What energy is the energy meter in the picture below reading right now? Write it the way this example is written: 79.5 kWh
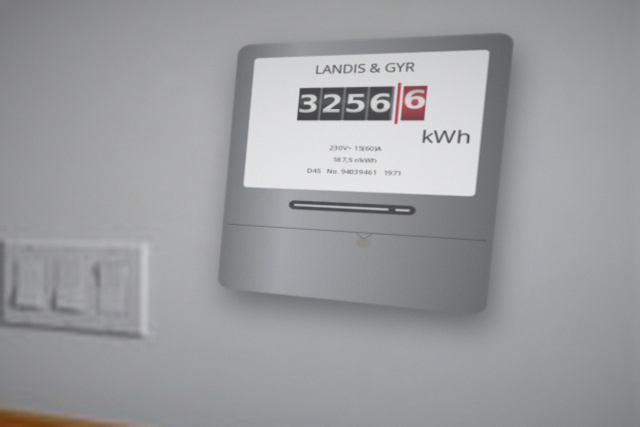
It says 3256.6 kWh
